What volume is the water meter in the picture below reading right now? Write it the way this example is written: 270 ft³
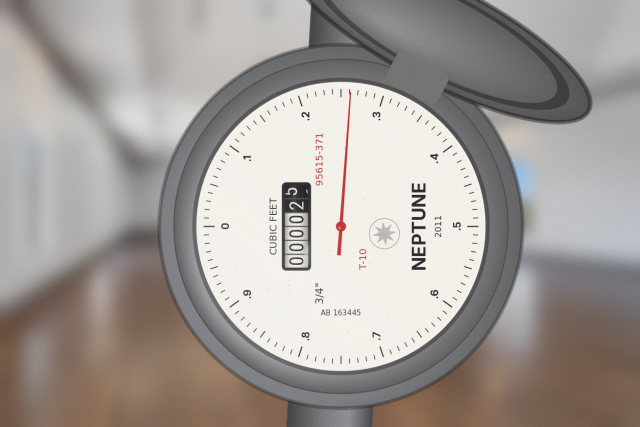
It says 25.26 ft³
